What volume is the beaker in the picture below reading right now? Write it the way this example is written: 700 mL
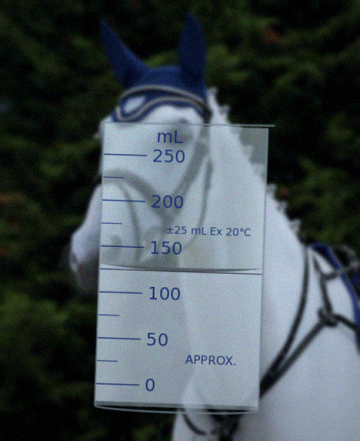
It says 125 mL
